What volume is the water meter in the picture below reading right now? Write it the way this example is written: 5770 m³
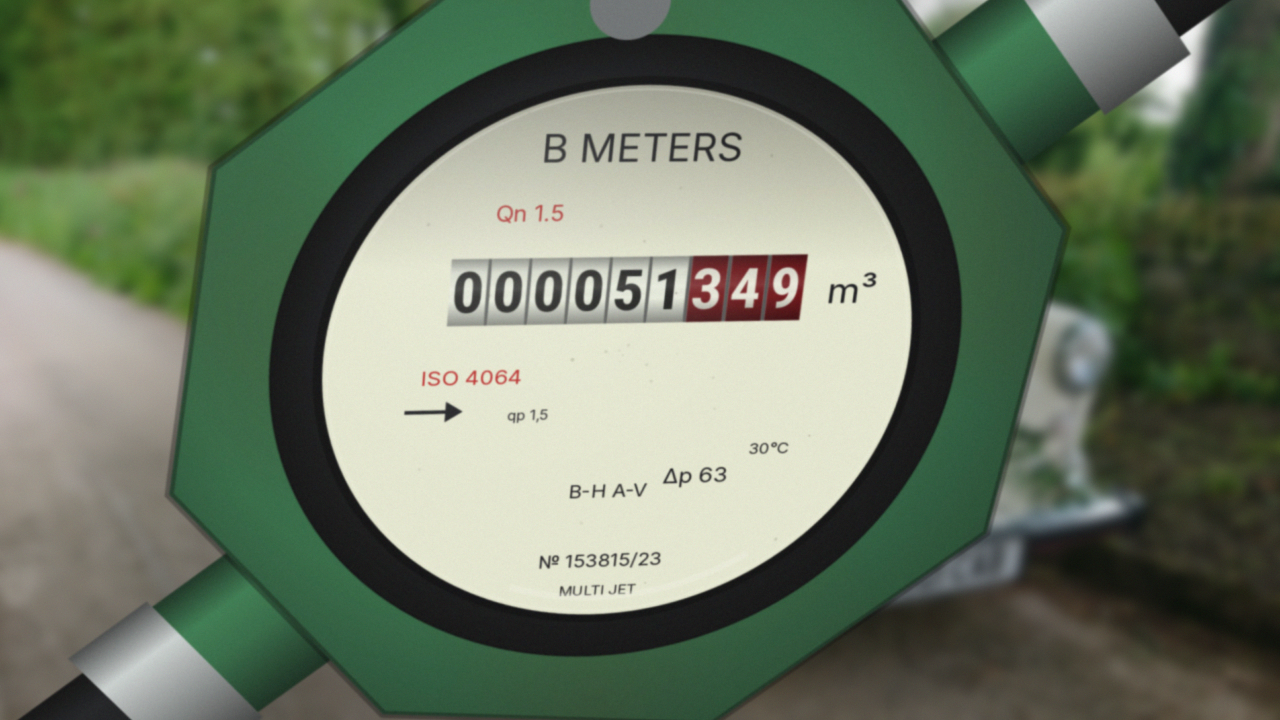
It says 51.349 m³
